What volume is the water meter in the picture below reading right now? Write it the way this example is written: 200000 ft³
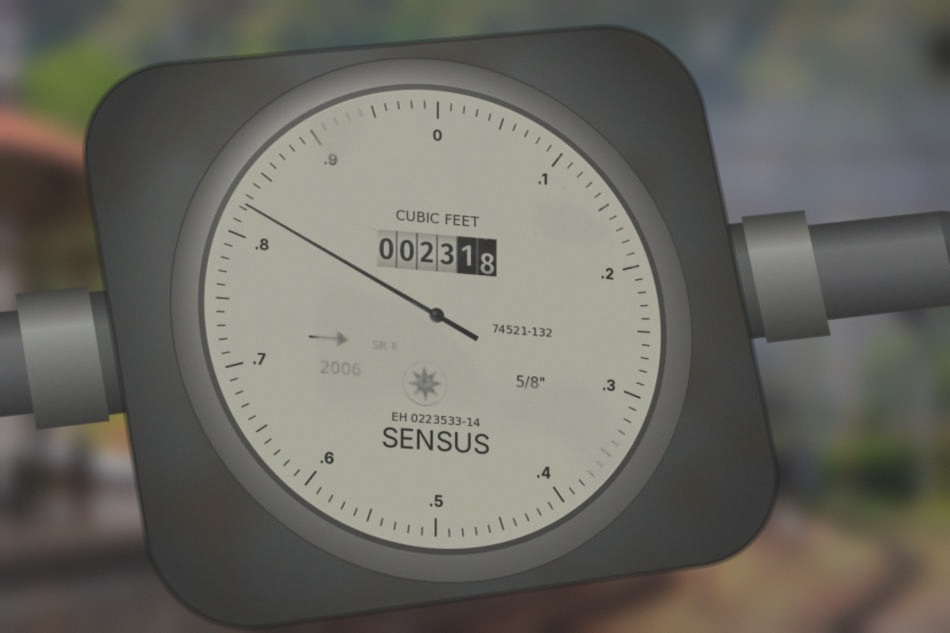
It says 2317.82 ft³
